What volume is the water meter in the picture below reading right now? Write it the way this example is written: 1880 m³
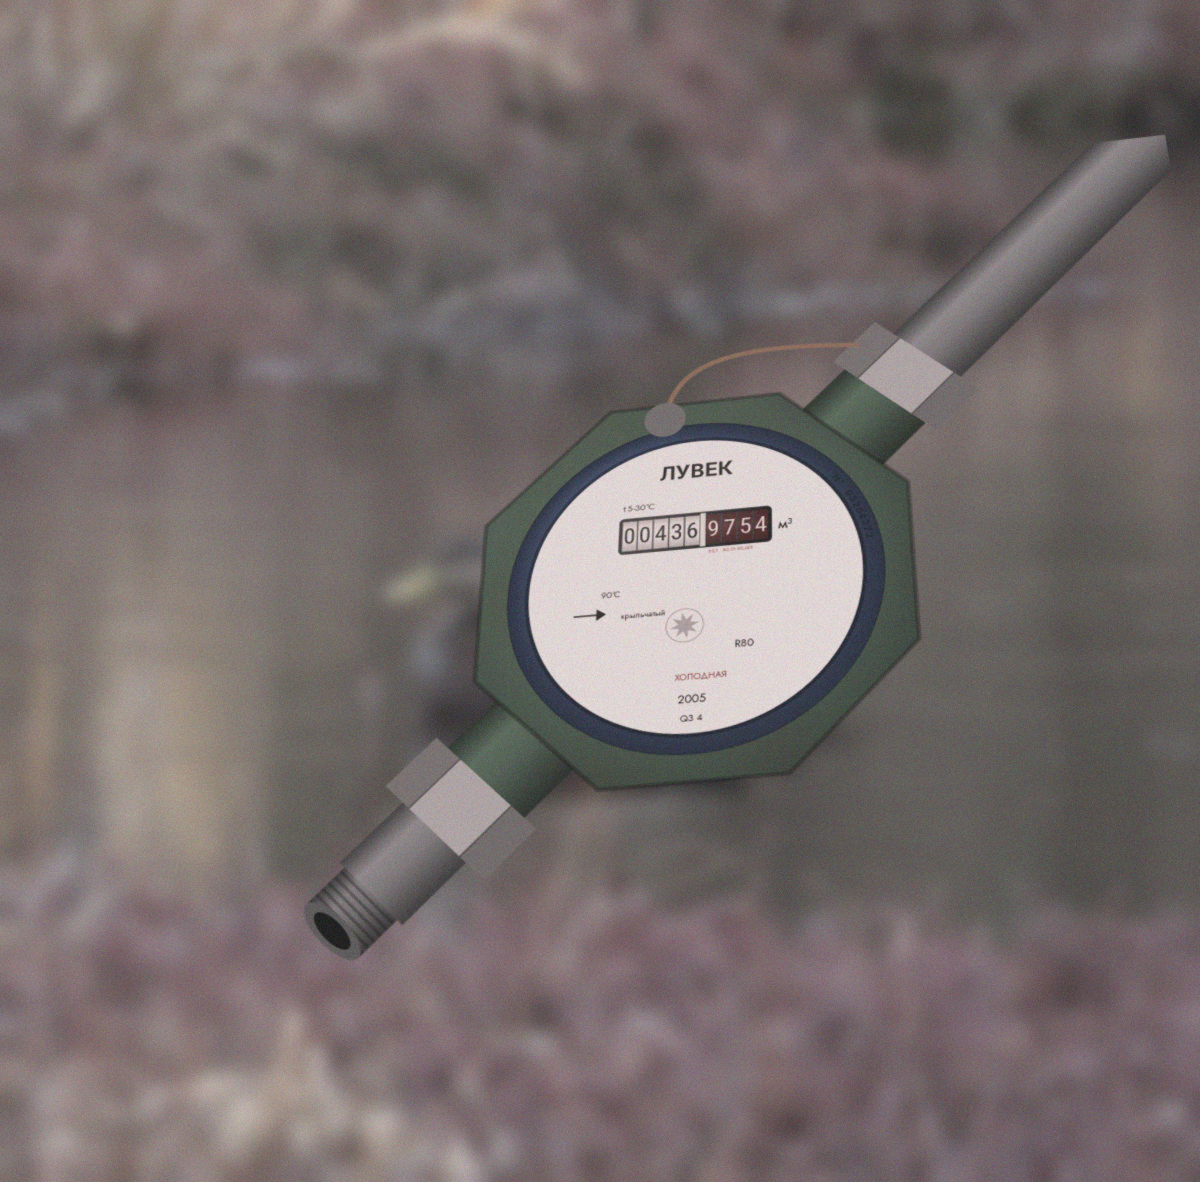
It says 436.9754 m³
